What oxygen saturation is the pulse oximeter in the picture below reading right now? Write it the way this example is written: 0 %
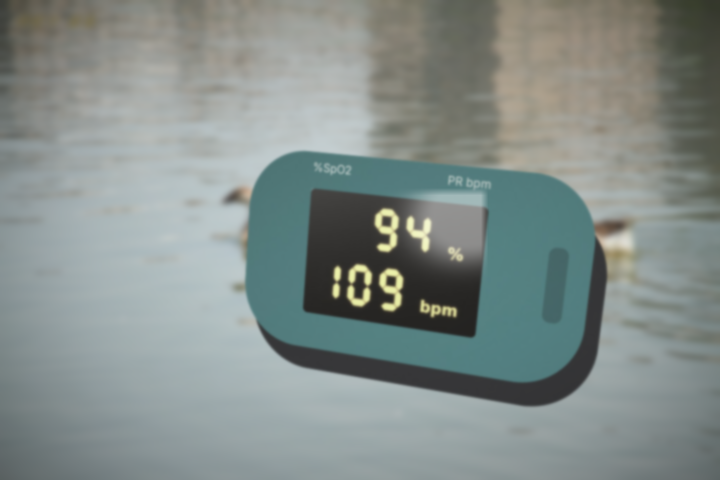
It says 94 %
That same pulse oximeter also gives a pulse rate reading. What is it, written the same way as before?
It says 109 bpm
